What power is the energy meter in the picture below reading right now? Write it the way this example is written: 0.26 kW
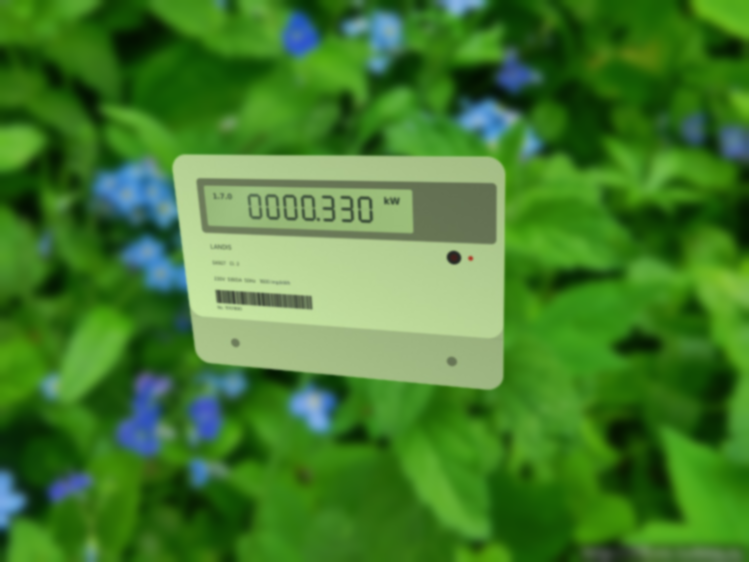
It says 0.330 kW
